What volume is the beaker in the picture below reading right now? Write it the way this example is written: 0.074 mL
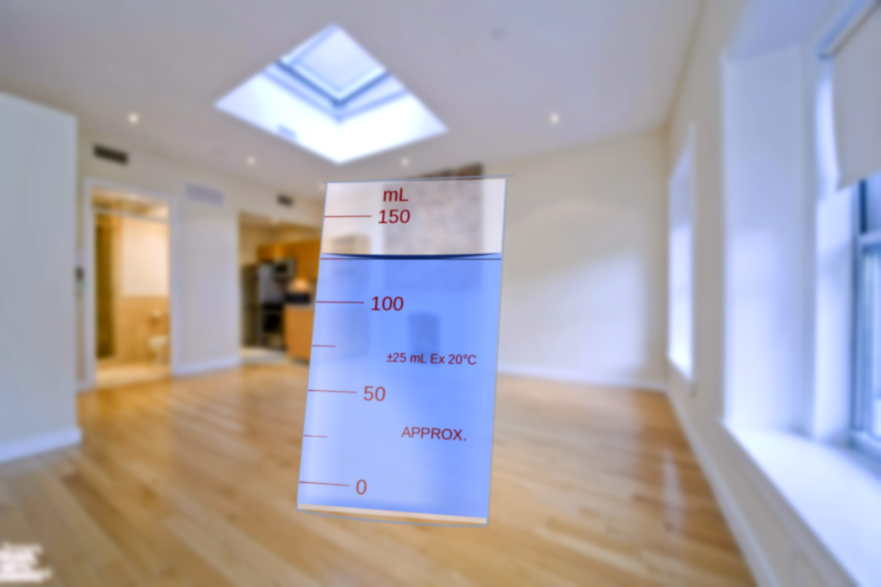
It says 125 mL
